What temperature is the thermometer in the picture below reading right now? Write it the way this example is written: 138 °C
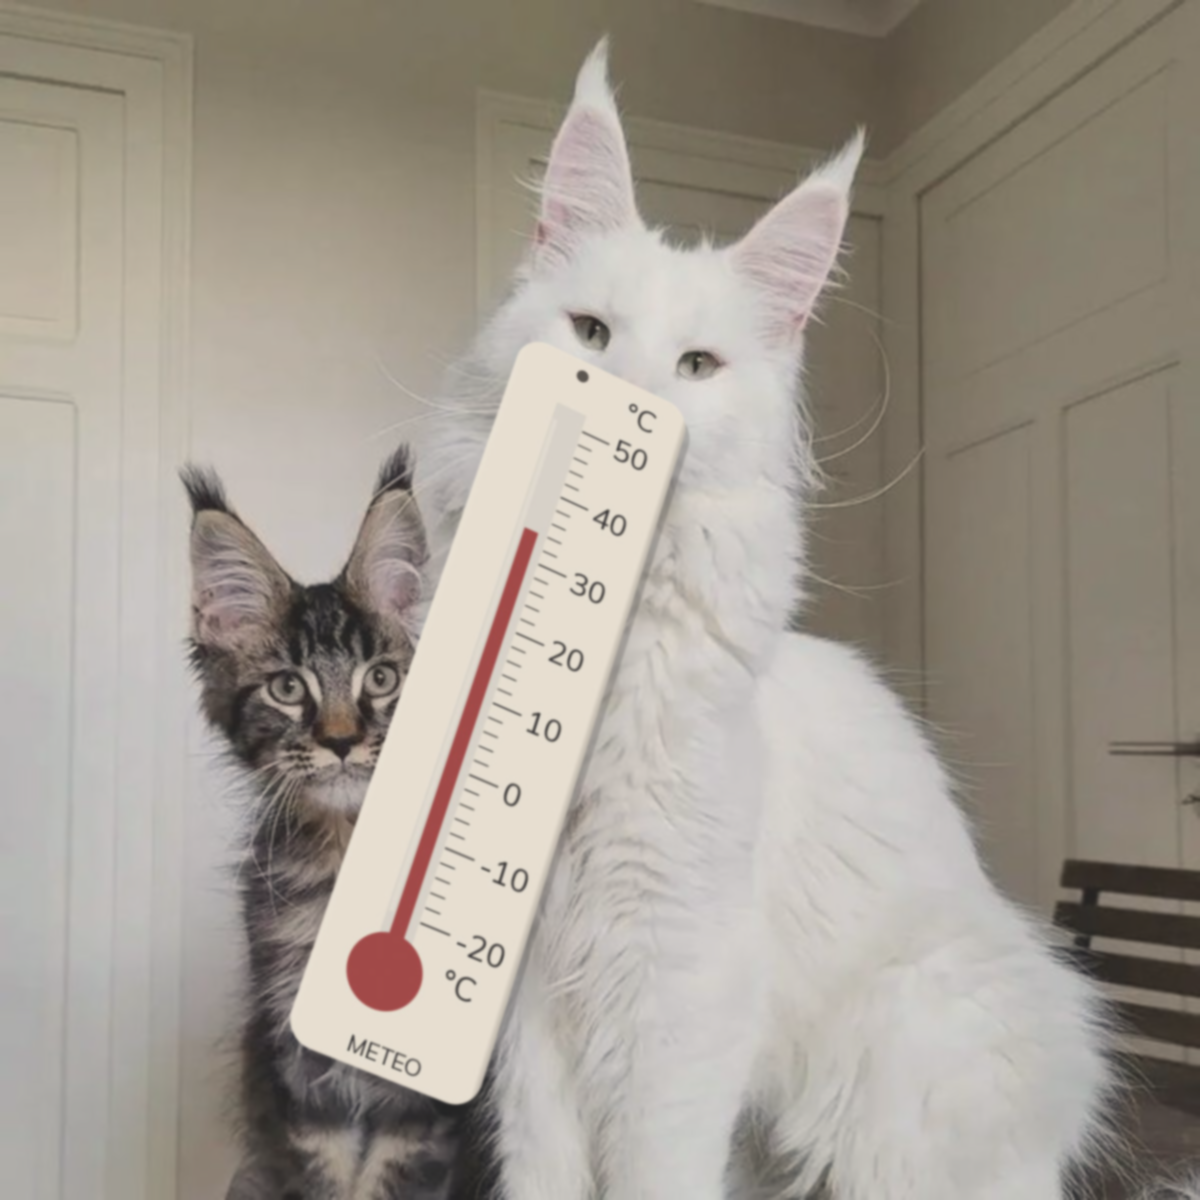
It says 34 °C
